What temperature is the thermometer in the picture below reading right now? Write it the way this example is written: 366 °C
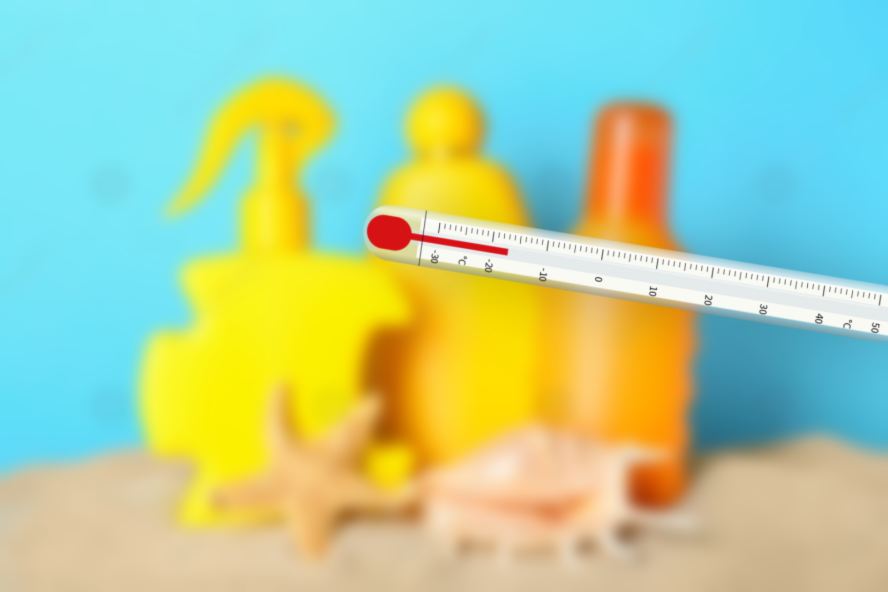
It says -17 °C
